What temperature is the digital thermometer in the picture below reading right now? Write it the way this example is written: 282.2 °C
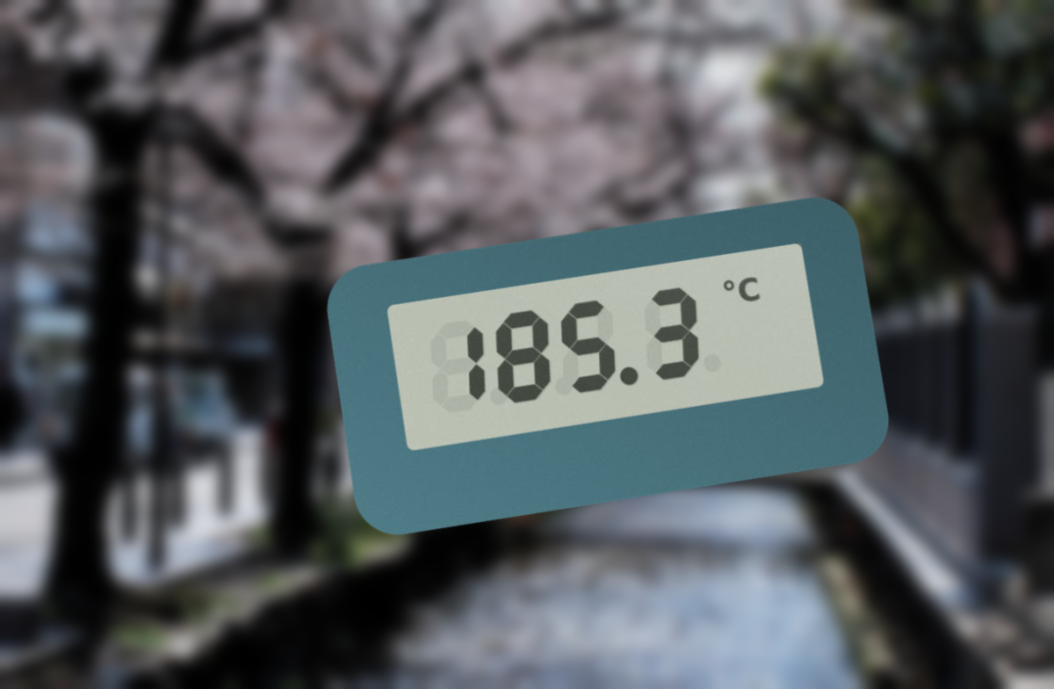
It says 185.3 °C
